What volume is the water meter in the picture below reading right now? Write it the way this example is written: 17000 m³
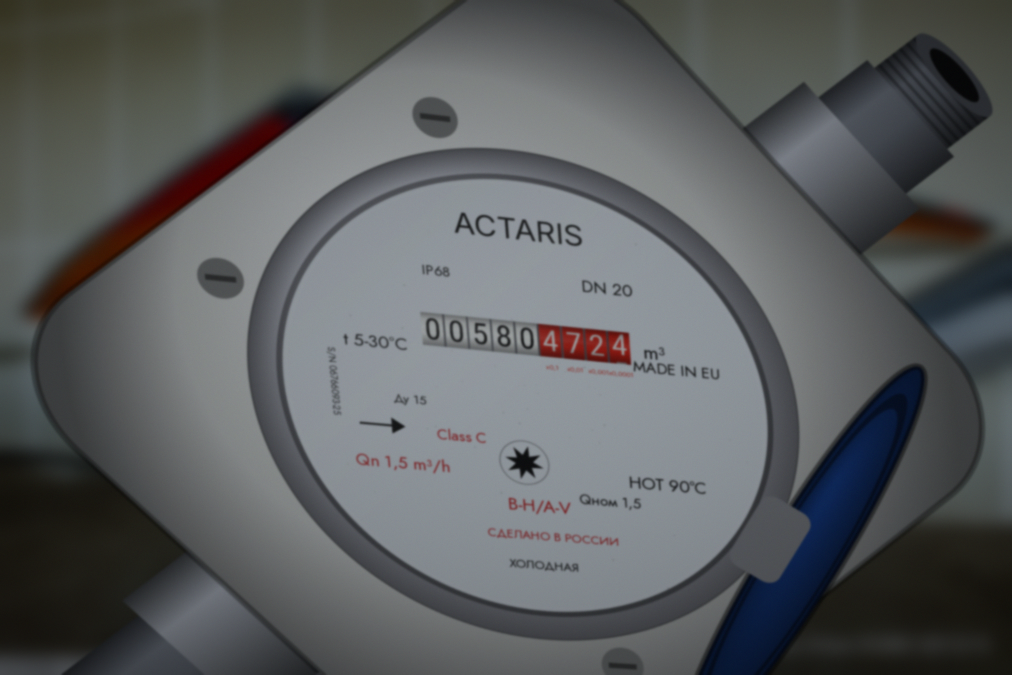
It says 580.4724 m³
